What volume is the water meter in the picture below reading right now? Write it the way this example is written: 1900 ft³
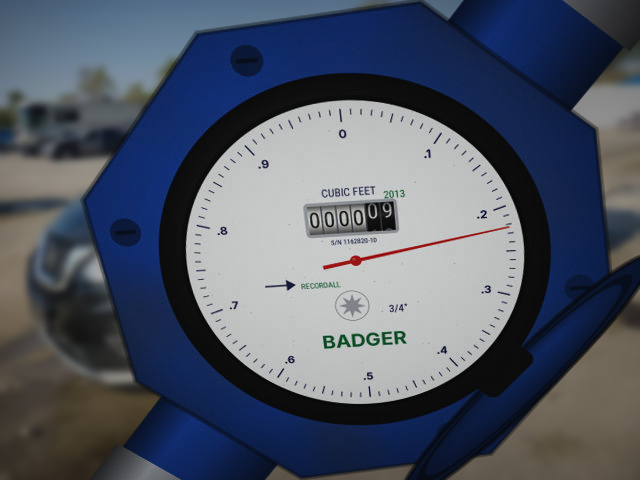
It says 9.22 ft³
